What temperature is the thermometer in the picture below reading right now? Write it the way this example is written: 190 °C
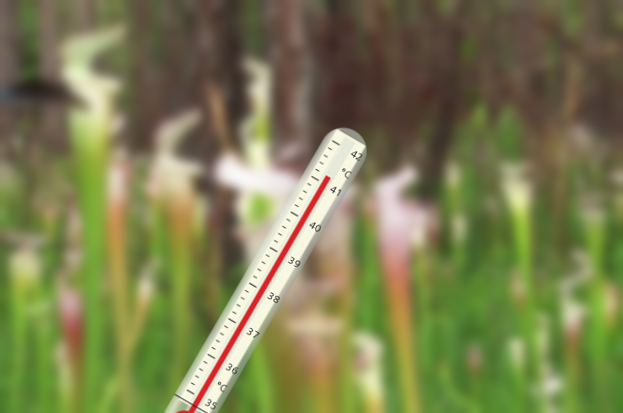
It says 41.2 °C
